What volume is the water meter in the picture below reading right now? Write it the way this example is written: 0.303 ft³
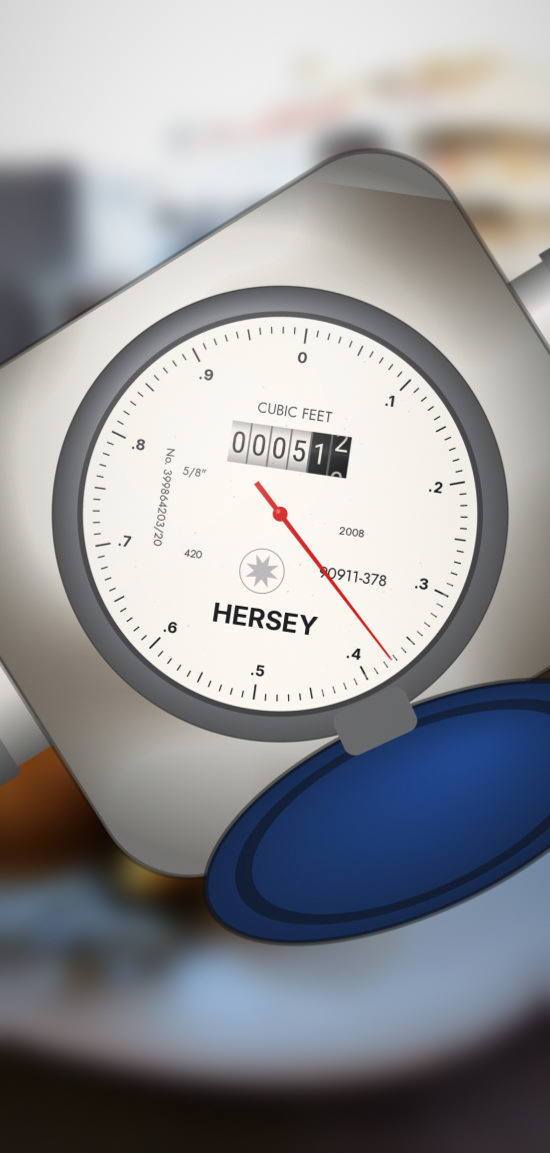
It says 512.37 ft³
